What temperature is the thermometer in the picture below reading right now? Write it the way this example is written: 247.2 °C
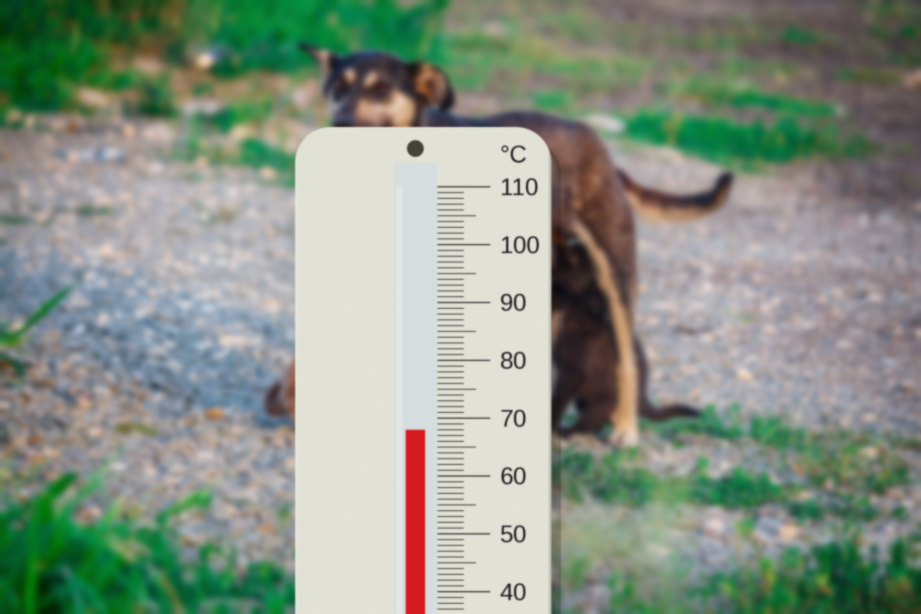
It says 68 °C
